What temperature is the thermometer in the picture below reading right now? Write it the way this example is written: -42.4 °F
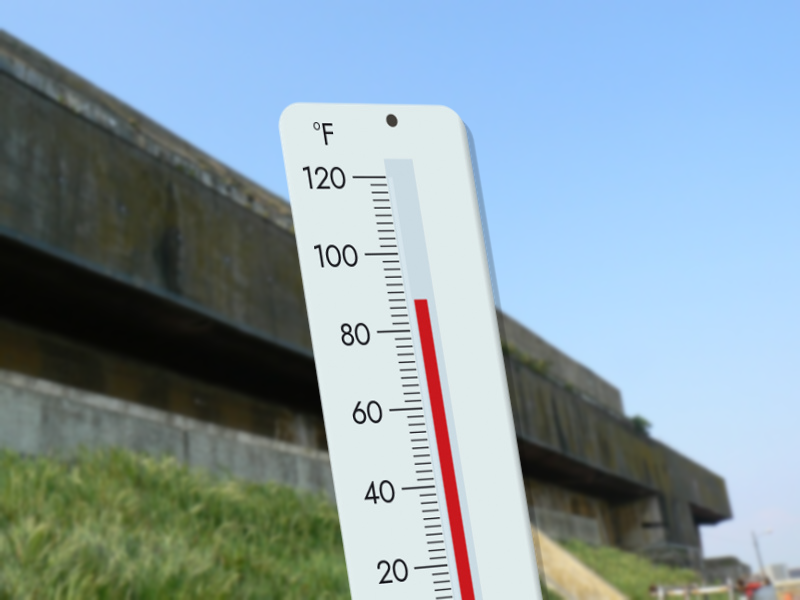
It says 88 °F
